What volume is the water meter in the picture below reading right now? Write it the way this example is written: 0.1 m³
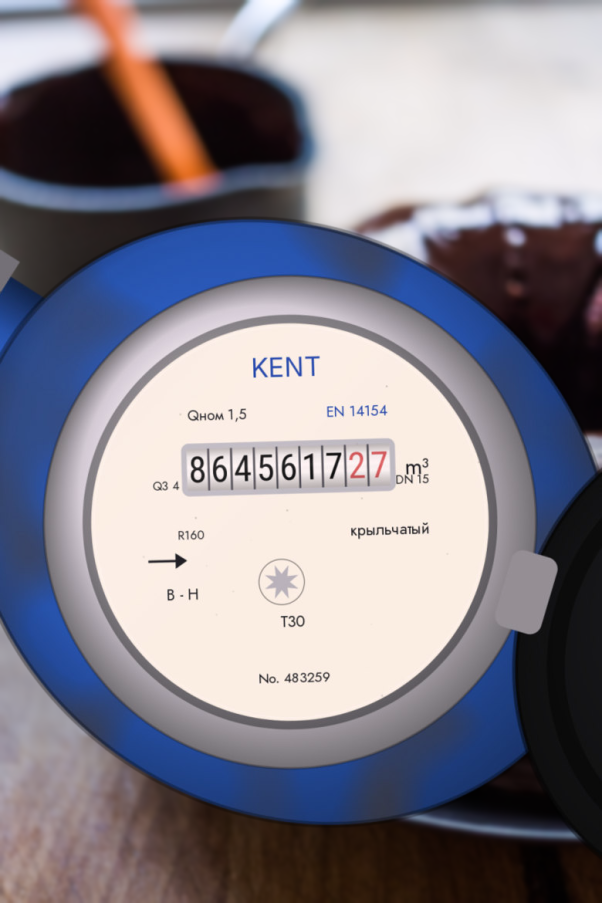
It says 8645617.27 m³
